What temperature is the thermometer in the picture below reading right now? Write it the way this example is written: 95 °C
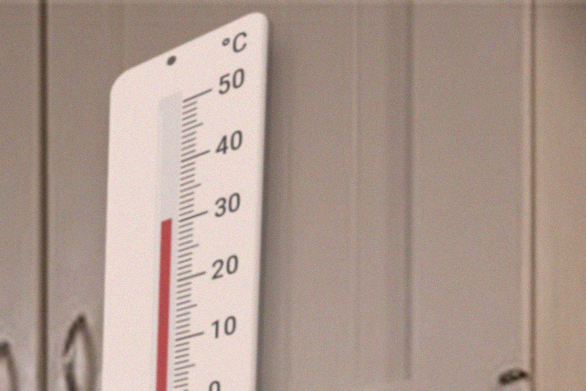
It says 31 °C
